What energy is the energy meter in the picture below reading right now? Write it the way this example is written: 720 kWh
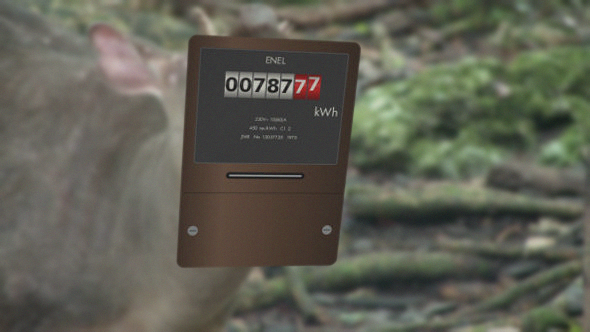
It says 787.77 kWh
